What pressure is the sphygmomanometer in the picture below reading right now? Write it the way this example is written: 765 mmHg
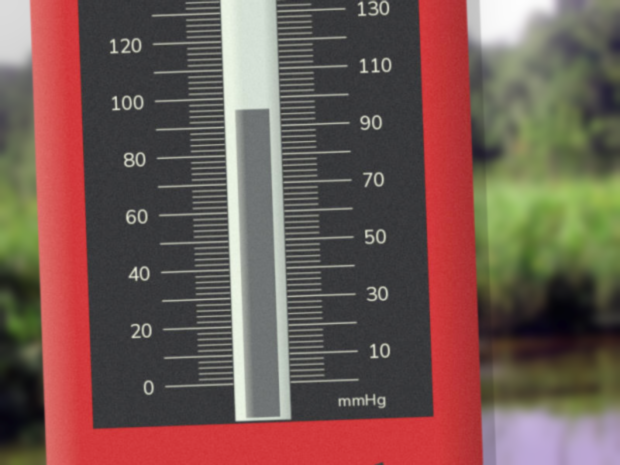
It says 96 mmHg
